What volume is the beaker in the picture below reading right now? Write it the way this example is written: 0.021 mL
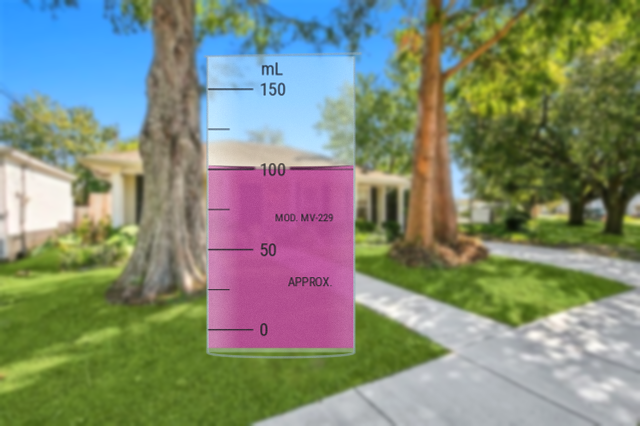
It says 100 mL
